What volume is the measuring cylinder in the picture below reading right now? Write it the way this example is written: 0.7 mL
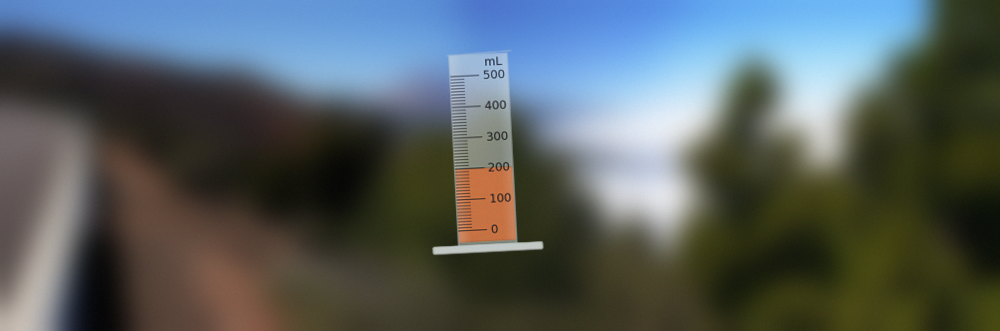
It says 200 mL
